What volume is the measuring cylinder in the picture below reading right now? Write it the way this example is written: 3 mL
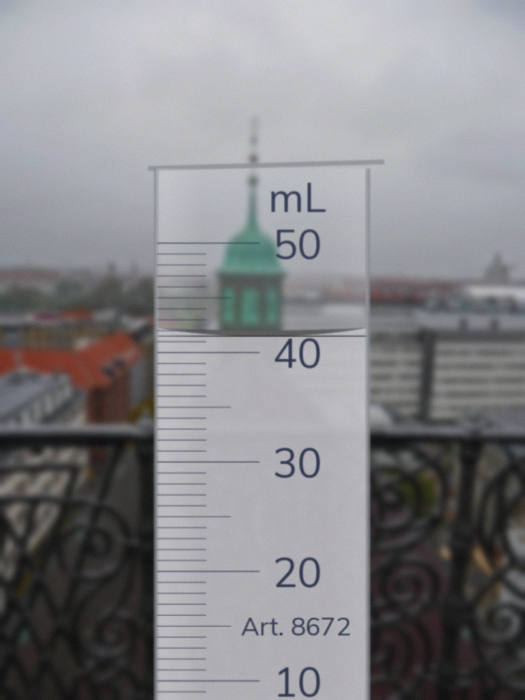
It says 41.5 mL
